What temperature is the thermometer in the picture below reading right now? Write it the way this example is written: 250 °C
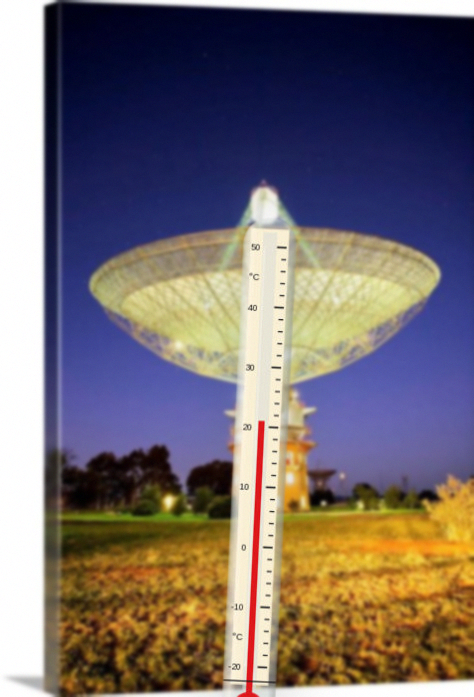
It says 21 °C
